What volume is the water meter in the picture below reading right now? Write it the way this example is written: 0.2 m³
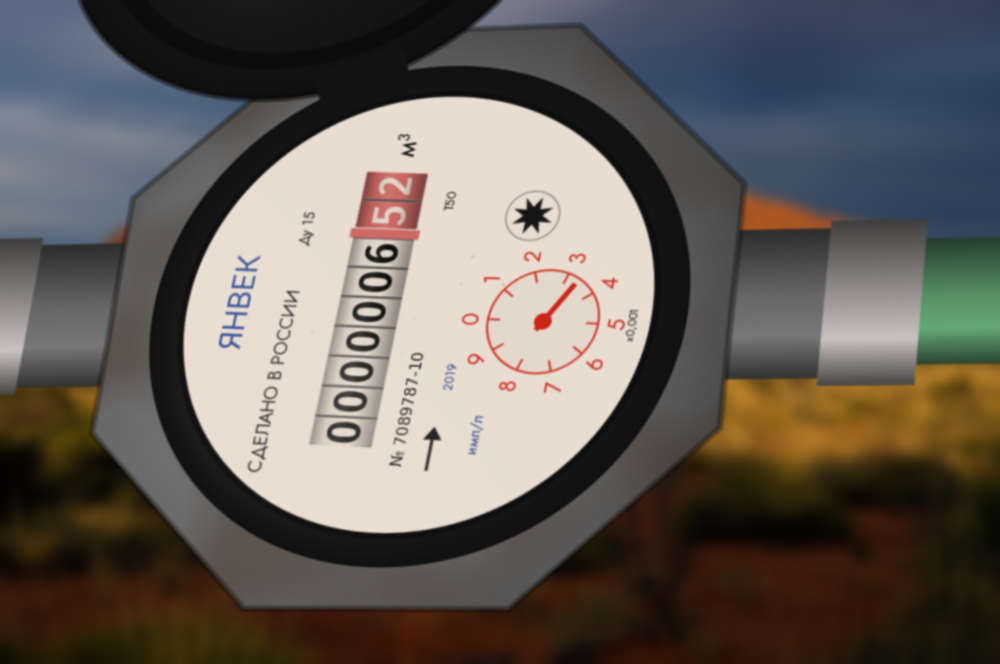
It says 6.523 m³
